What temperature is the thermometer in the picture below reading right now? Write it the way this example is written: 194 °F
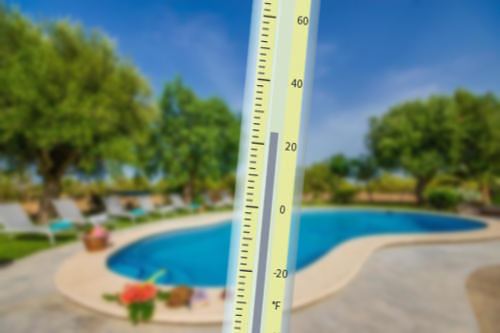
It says 24 °F
